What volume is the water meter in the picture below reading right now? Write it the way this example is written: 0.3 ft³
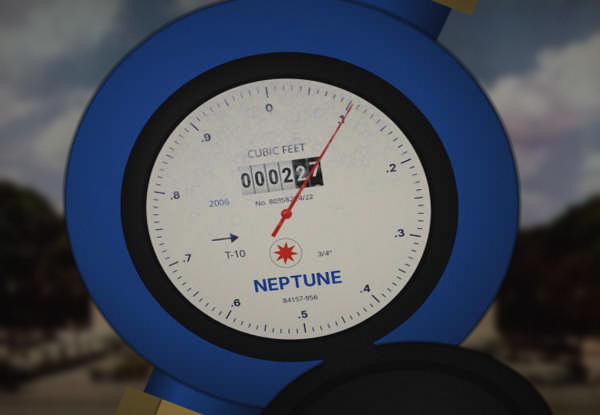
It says 227.10 ft³
